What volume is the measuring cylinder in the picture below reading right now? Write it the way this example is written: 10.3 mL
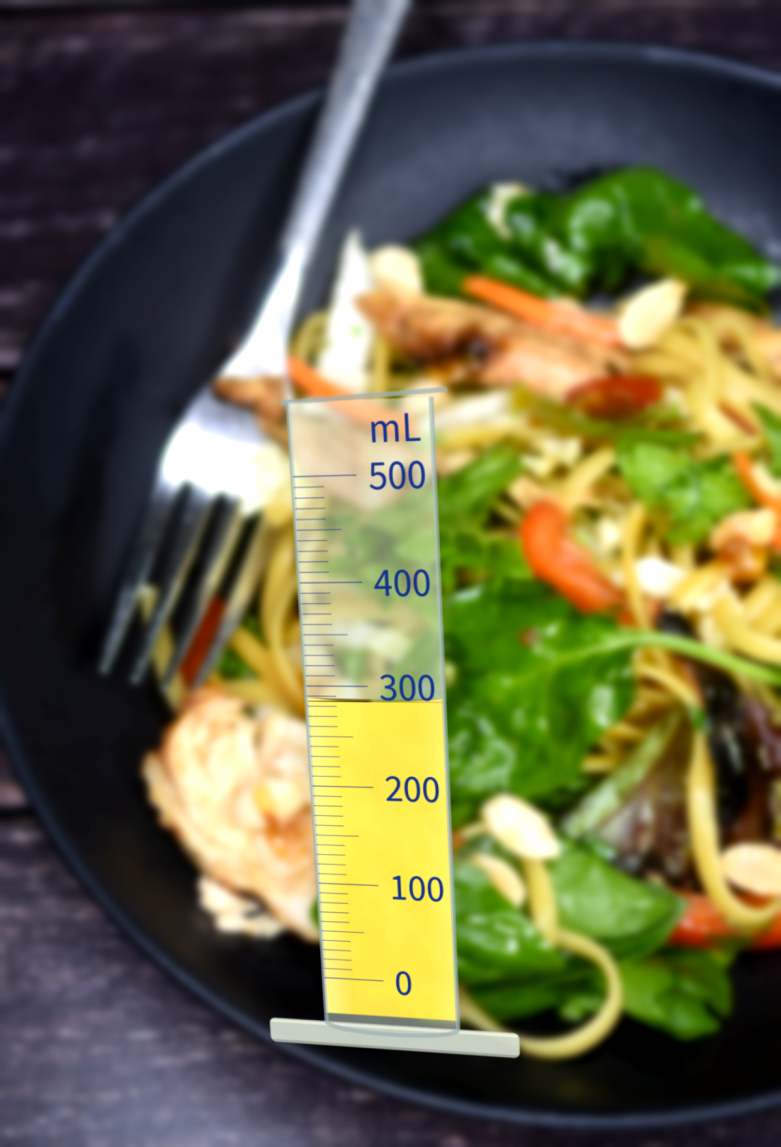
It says 285 mL
